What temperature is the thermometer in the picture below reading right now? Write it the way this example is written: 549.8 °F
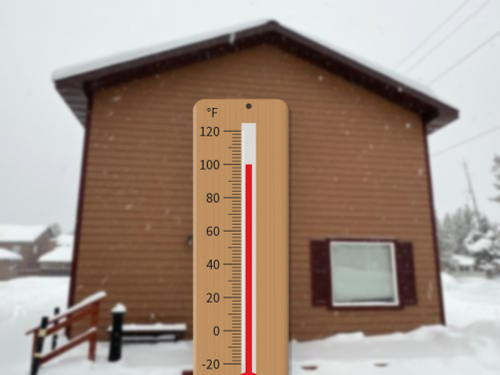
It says 100 °F
